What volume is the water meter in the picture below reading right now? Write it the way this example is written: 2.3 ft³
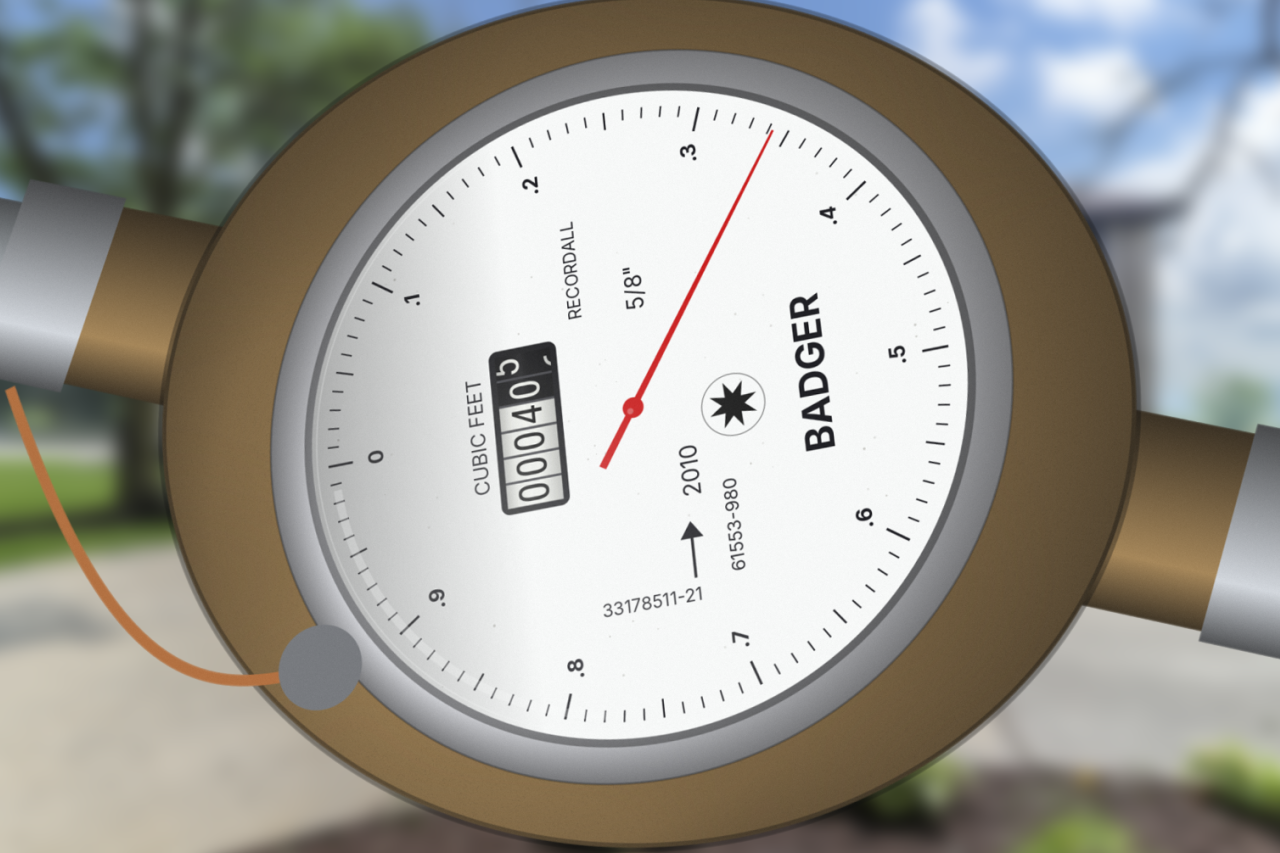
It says 405.34 ft³
